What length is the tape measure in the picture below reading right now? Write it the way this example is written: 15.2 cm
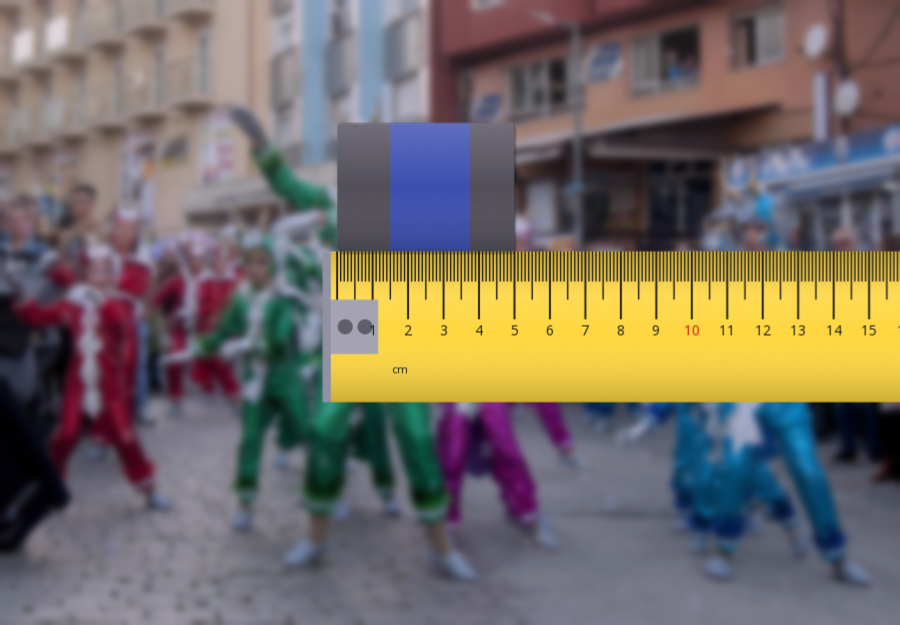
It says 5 cm
